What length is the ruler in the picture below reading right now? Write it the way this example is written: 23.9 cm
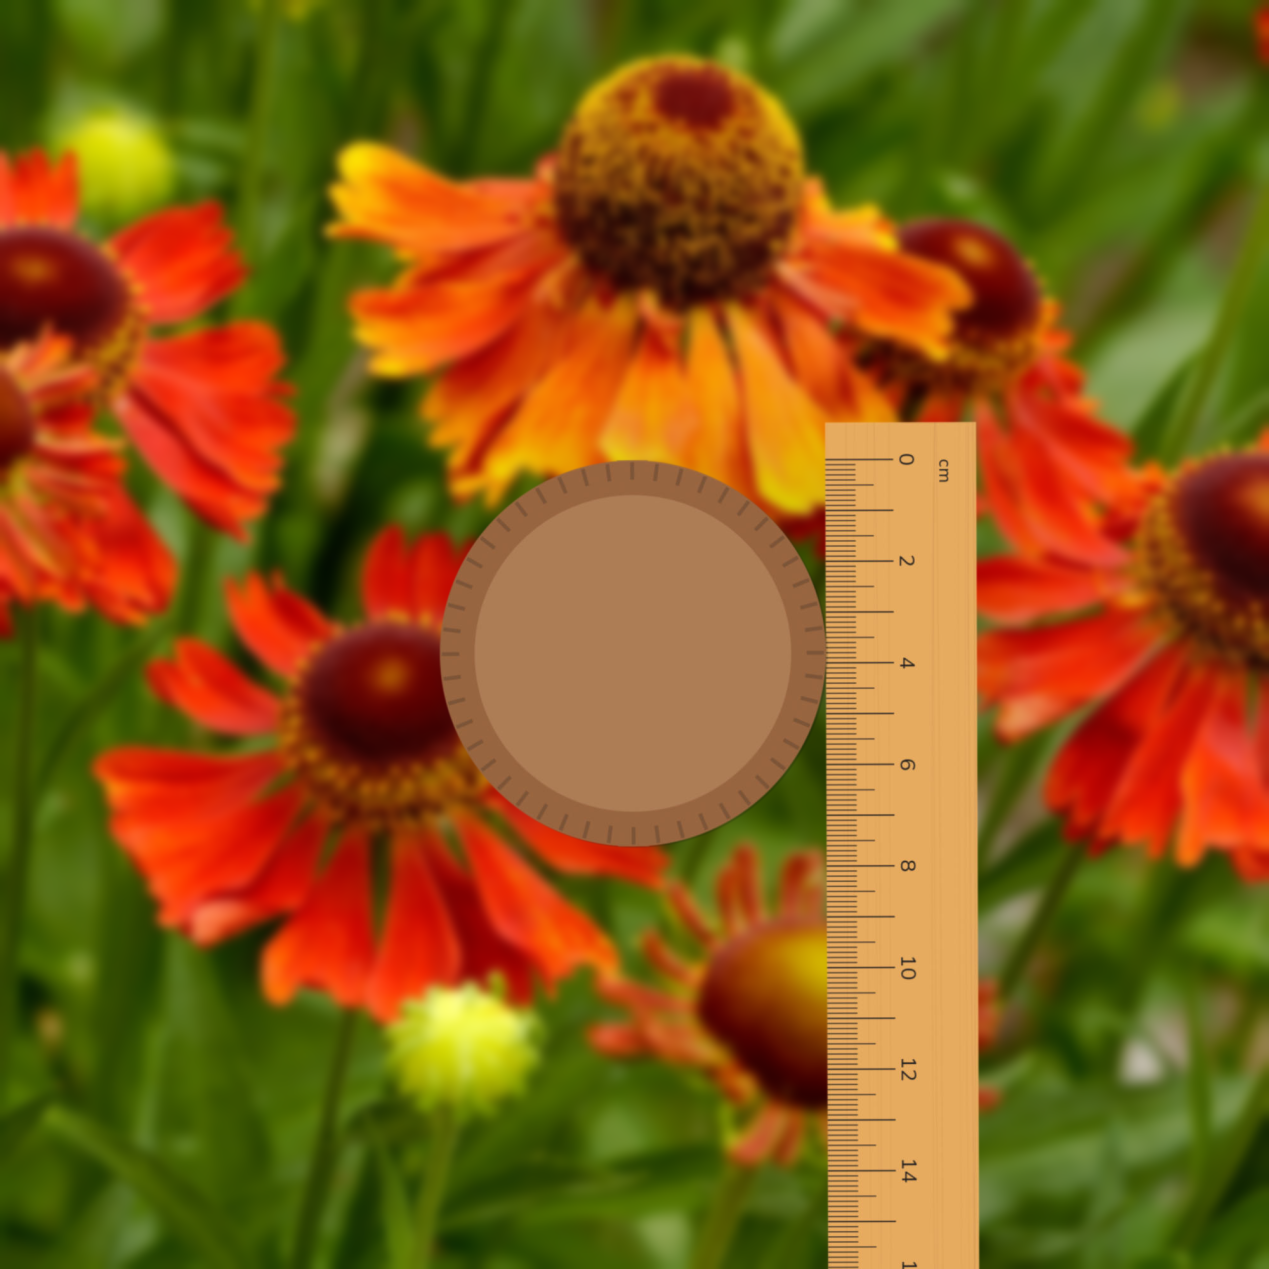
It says 7.6 cm
